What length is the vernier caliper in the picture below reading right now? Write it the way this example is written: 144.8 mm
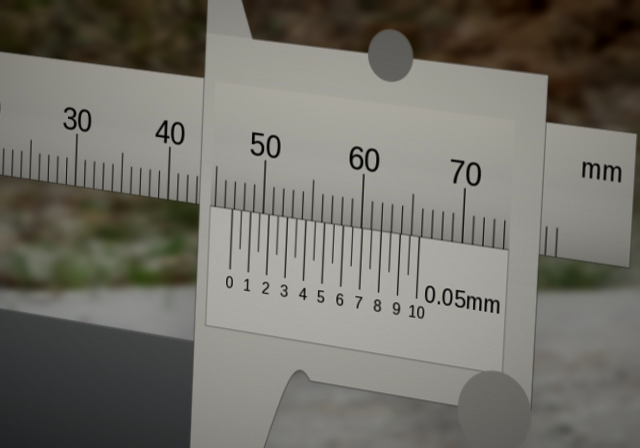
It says 46.8 mm
